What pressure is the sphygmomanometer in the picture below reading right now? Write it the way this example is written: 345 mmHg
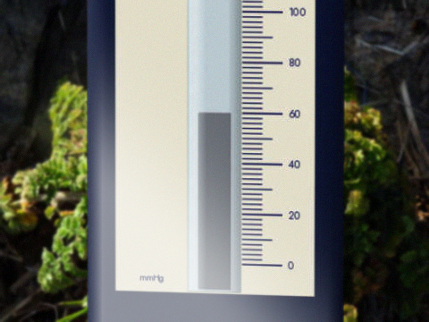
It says 60 mmHg
